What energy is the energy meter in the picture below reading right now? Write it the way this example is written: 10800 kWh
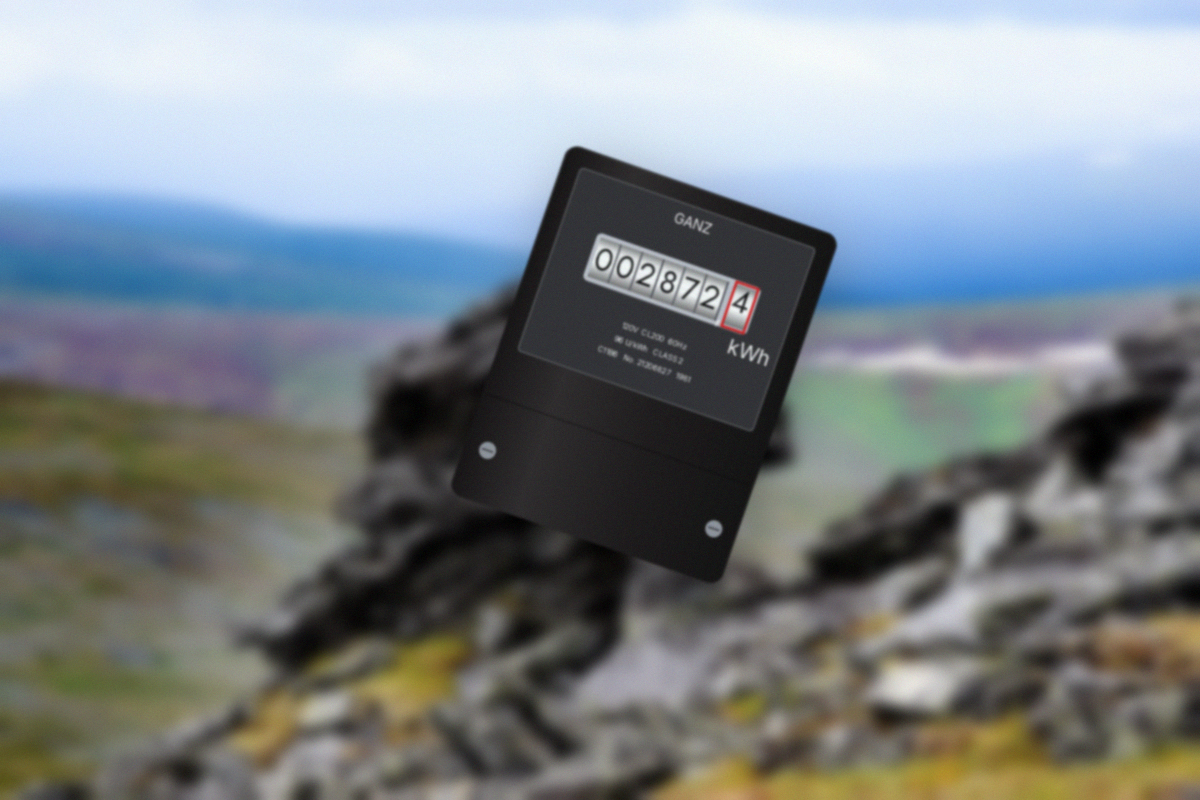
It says 2872.4 kWh
